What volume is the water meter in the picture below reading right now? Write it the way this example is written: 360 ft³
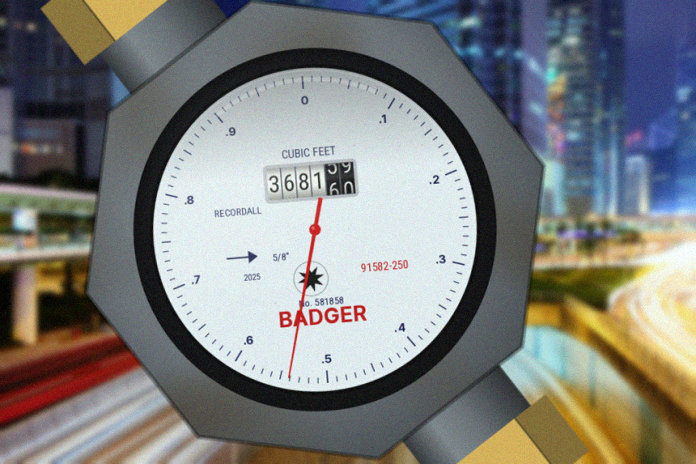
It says 368159.54 ft³
